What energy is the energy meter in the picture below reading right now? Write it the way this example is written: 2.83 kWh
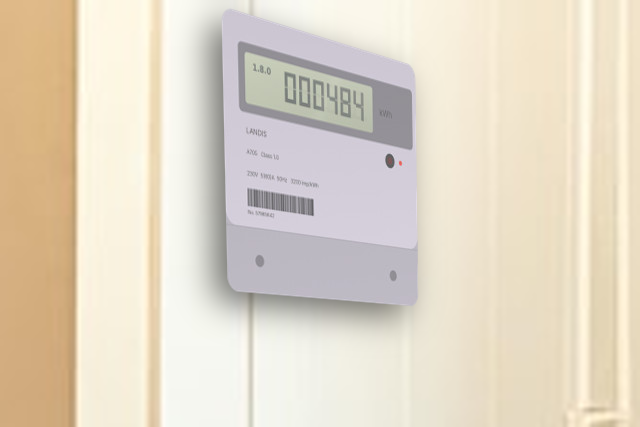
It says 484 kWh
